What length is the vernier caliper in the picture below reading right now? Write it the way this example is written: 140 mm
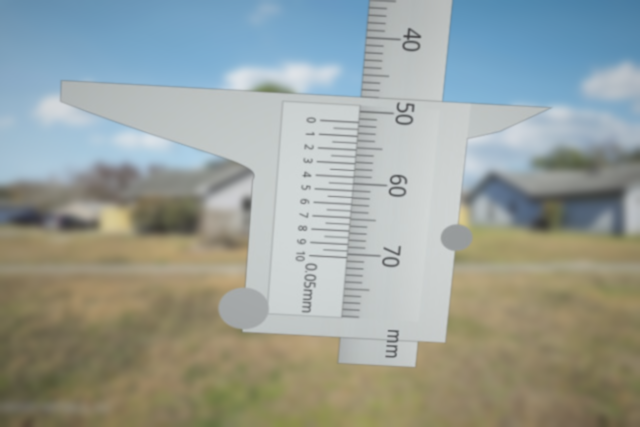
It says 51.5 mm
